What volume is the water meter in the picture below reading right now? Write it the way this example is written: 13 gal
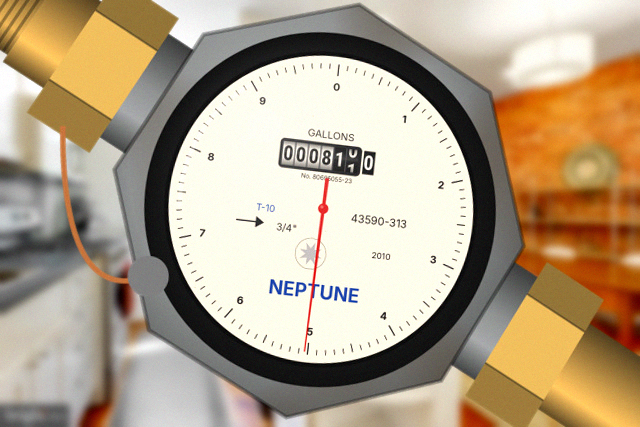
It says 8105.0 gal
